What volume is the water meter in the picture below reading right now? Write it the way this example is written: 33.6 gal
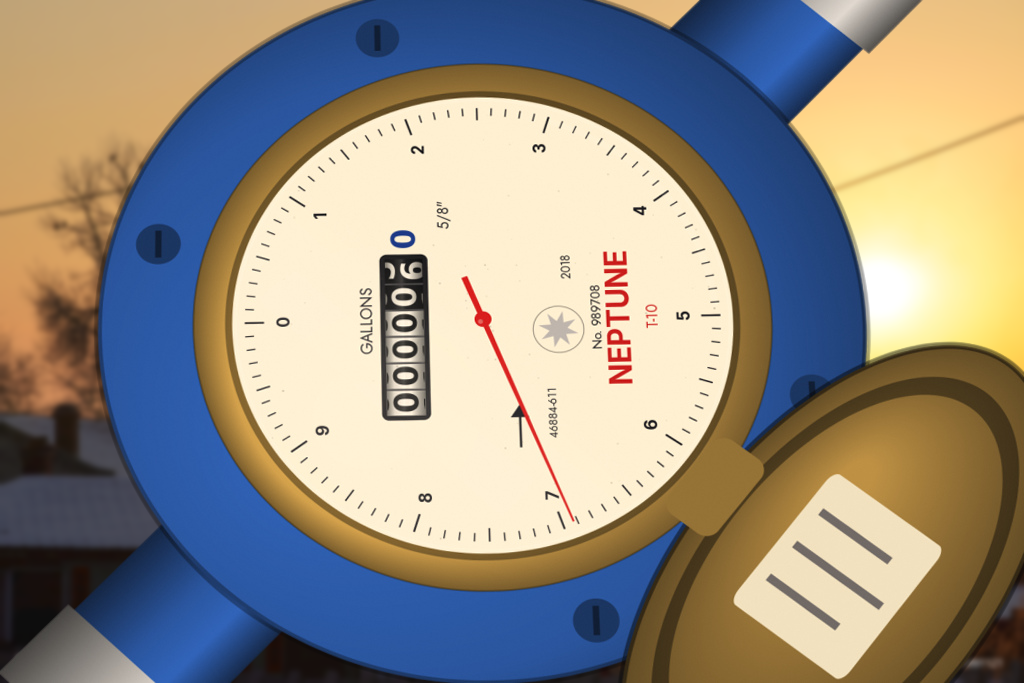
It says 56.9 gal
